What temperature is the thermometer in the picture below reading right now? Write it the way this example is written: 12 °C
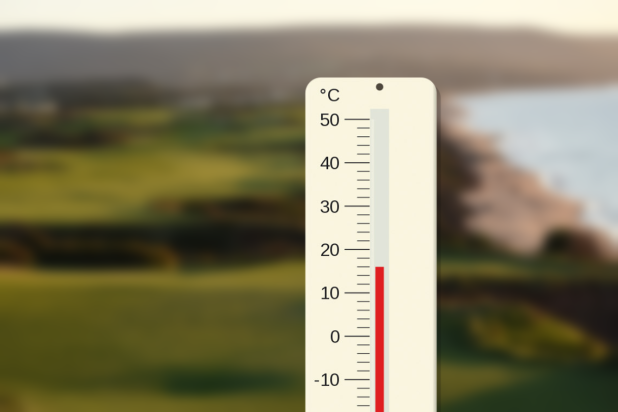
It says 16 °C
